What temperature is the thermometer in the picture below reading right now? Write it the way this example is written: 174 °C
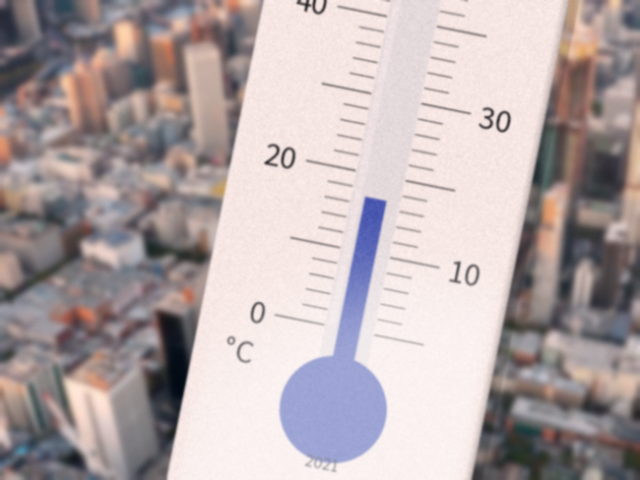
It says 17 °C
